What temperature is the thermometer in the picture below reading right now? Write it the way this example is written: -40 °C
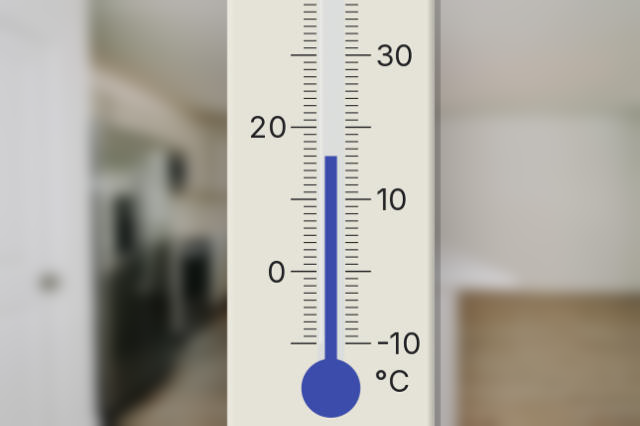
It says 16 °C
